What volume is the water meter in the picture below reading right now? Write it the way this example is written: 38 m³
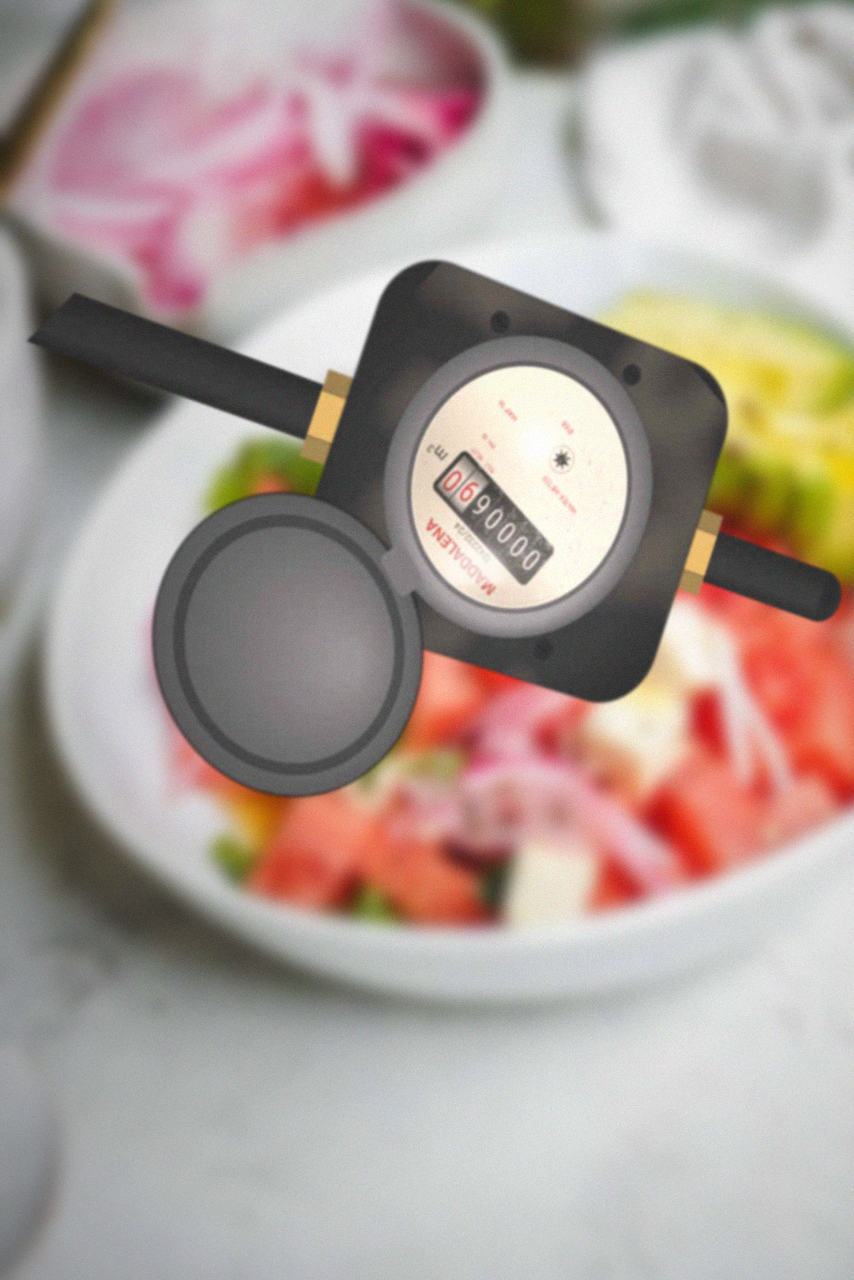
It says 6.90 m³
